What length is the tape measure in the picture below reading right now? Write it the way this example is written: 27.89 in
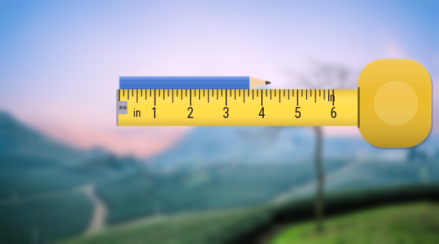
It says 4.25 in
